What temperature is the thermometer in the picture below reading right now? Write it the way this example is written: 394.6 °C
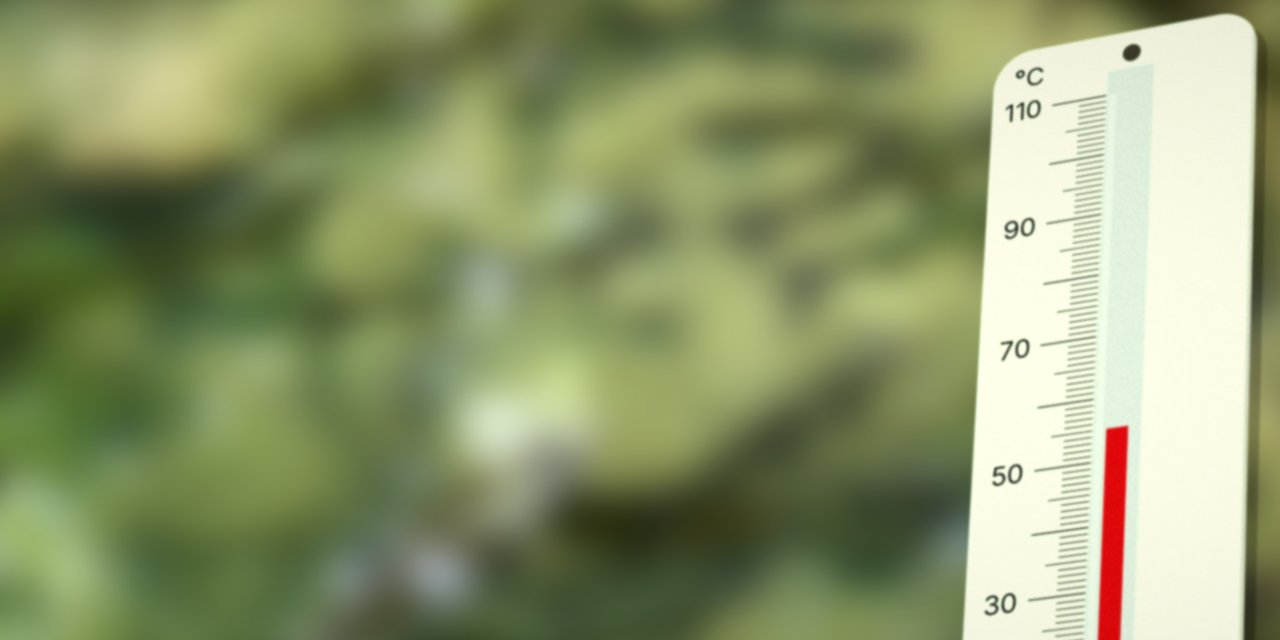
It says 55 °C
